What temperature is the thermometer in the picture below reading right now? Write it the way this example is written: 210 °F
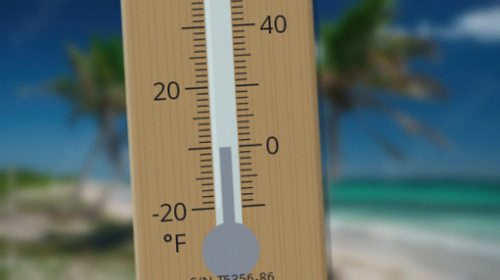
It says 0 °F
